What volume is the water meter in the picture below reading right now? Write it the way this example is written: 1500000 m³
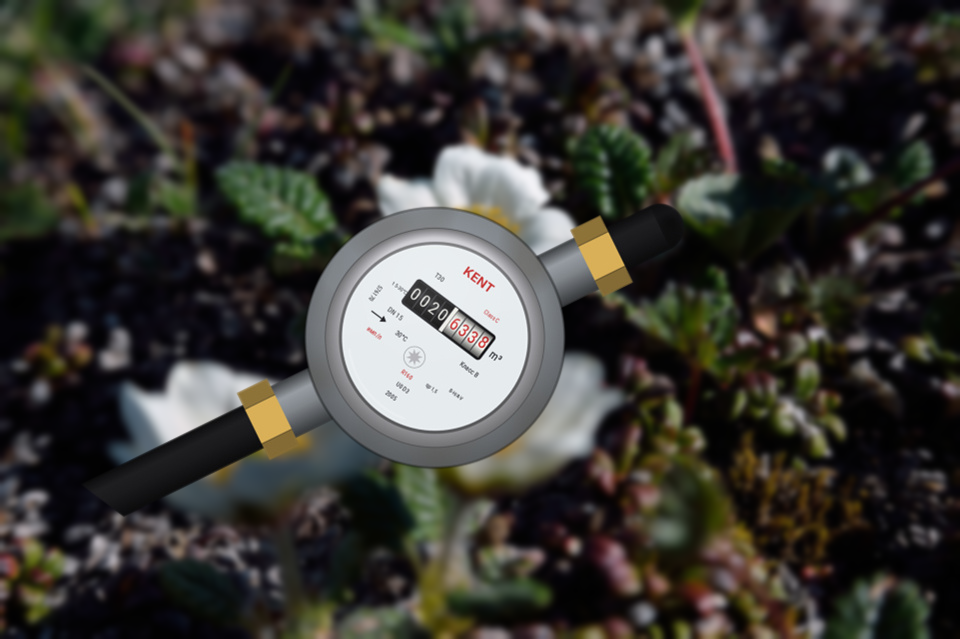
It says 20.6338 m³
